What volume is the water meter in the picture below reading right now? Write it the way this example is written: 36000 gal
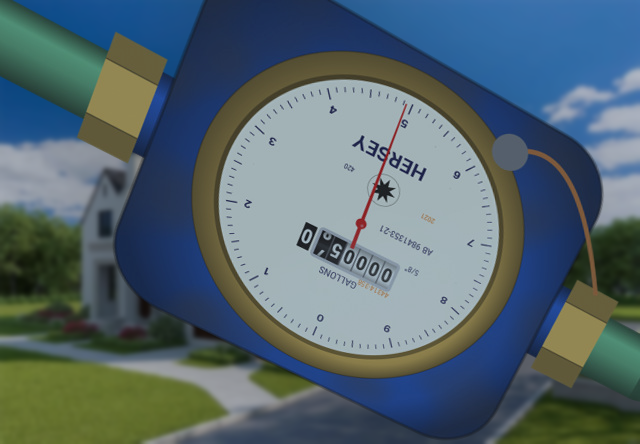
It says 574.9 gal
